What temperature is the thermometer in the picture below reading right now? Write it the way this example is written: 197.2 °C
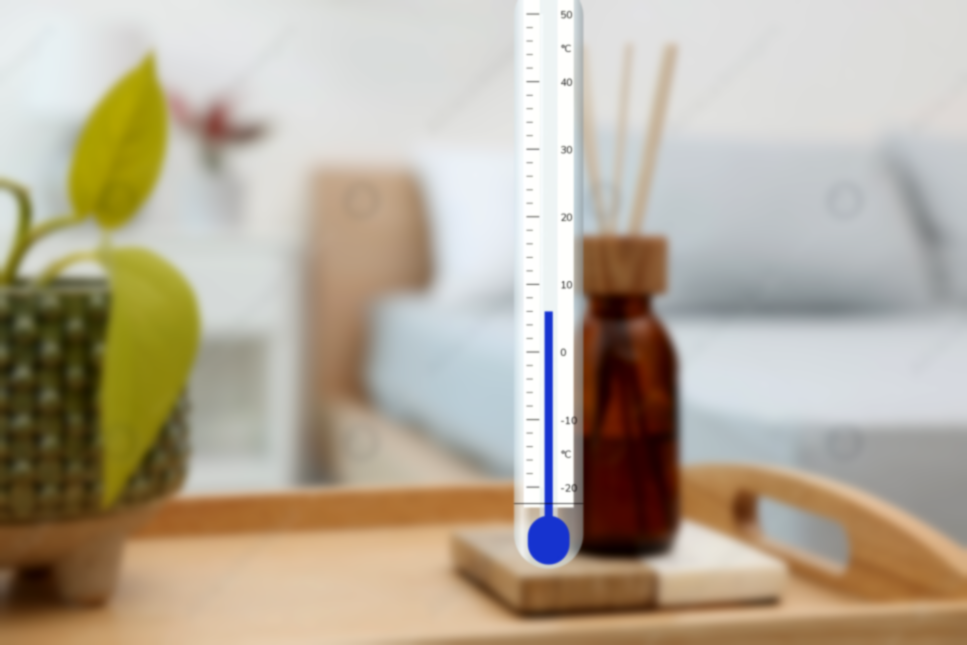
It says 6 °C
